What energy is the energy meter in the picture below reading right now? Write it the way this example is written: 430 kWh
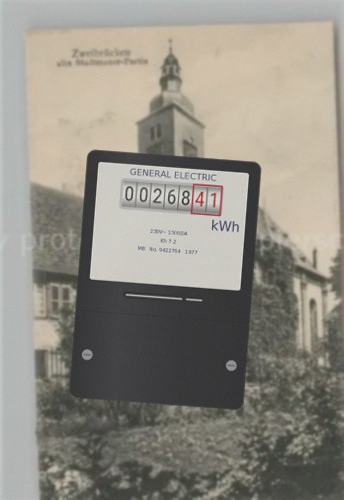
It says 268.41 kWh
